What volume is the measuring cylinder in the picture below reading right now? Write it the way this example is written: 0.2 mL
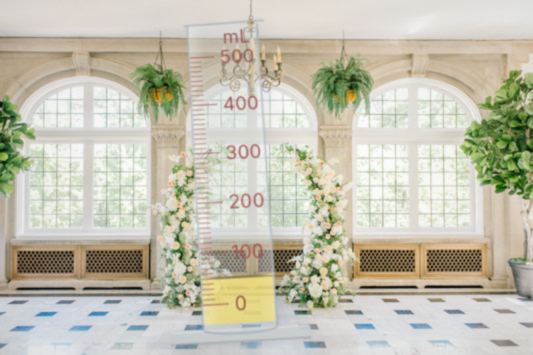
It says 50 mL
